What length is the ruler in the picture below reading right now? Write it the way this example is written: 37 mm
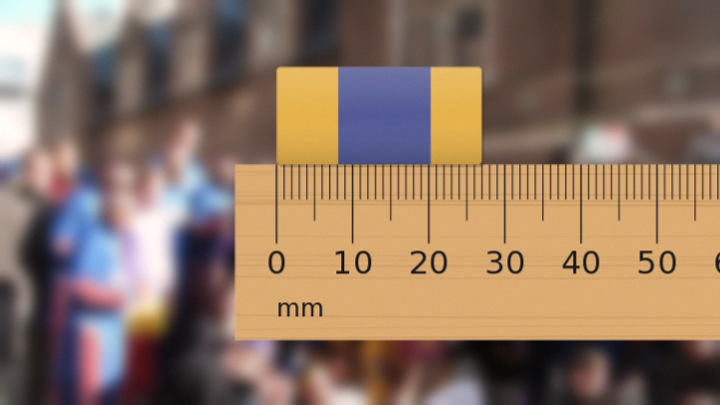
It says 27 mm
